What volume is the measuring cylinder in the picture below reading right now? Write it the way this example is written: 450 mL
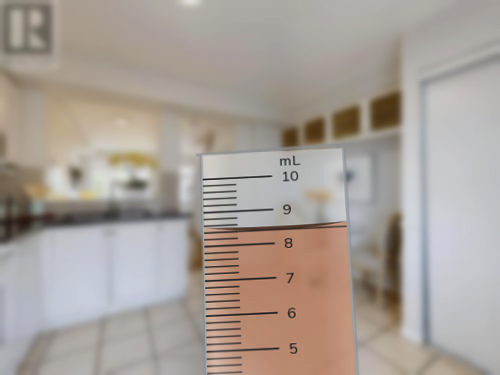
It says 8.4 mL
